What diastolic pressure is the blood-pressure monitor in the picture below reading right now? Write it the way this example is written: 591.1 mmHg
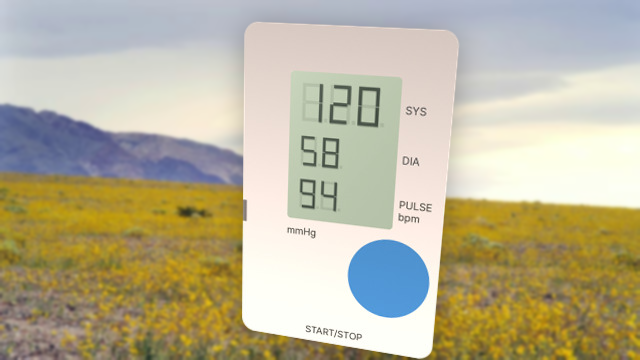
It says 58 mmHg
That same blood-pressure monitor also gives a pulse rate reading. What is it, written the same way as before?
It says 94 bpm
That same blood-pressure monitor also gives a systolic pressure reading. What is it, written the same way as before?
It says 120 mmHg
